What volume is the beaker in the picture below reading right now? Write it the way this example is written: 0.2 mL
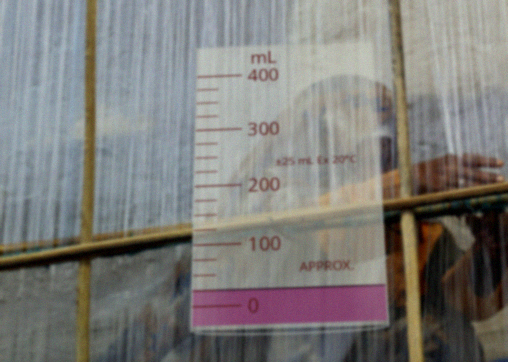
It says 25 mL
